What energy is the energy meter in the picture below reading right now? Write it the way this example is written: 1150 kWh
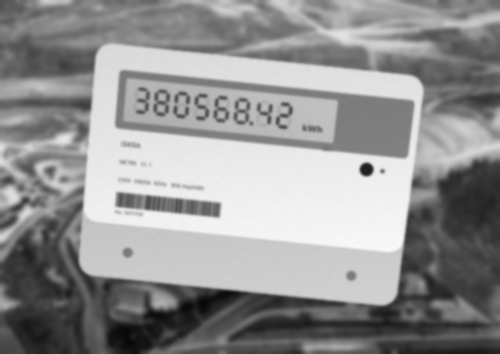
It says 380568.42 kWh
